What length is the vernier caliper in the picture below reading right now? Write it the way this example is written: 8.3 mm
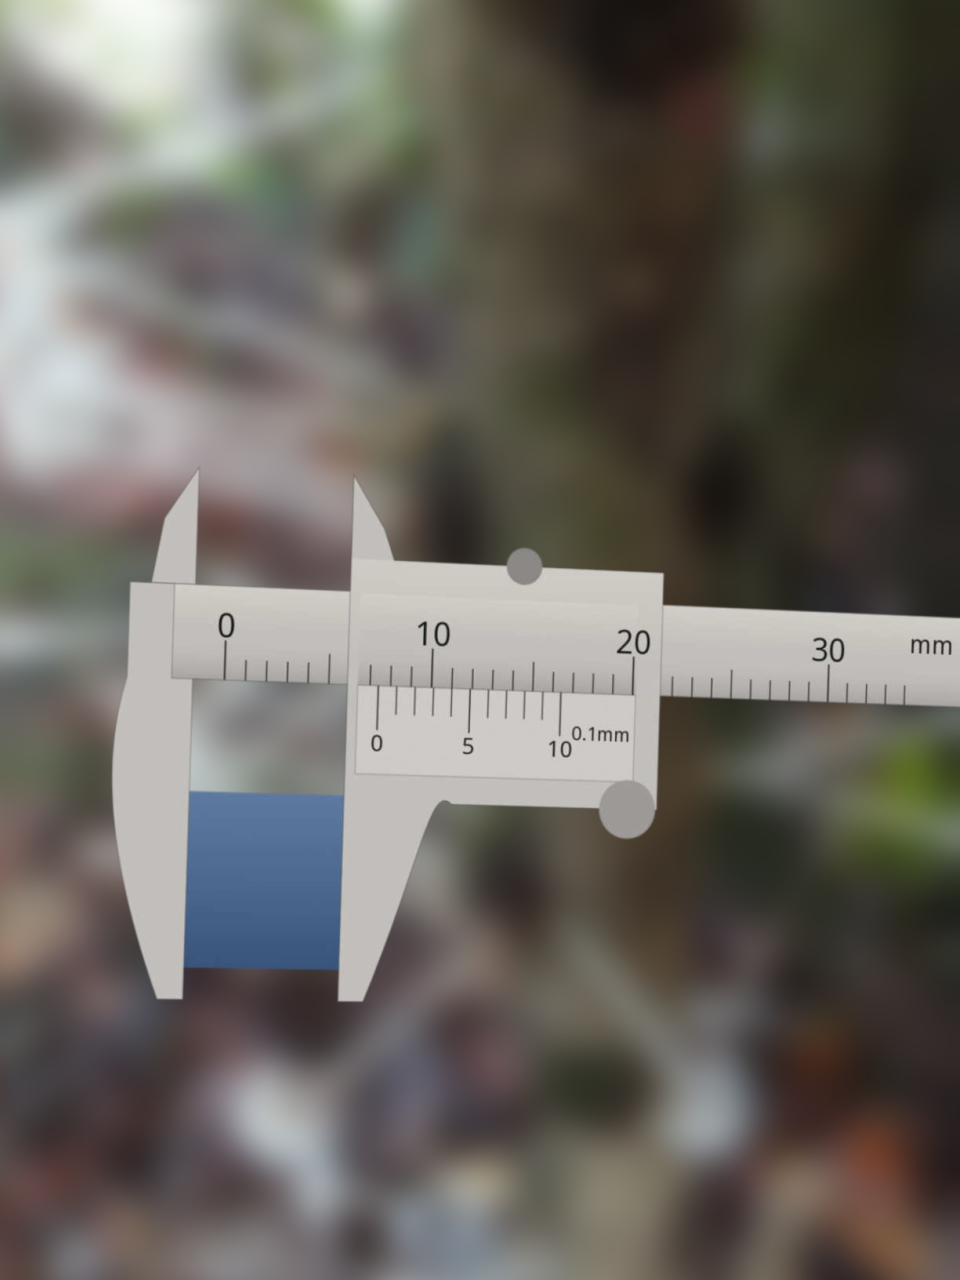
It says 7.4 mm
